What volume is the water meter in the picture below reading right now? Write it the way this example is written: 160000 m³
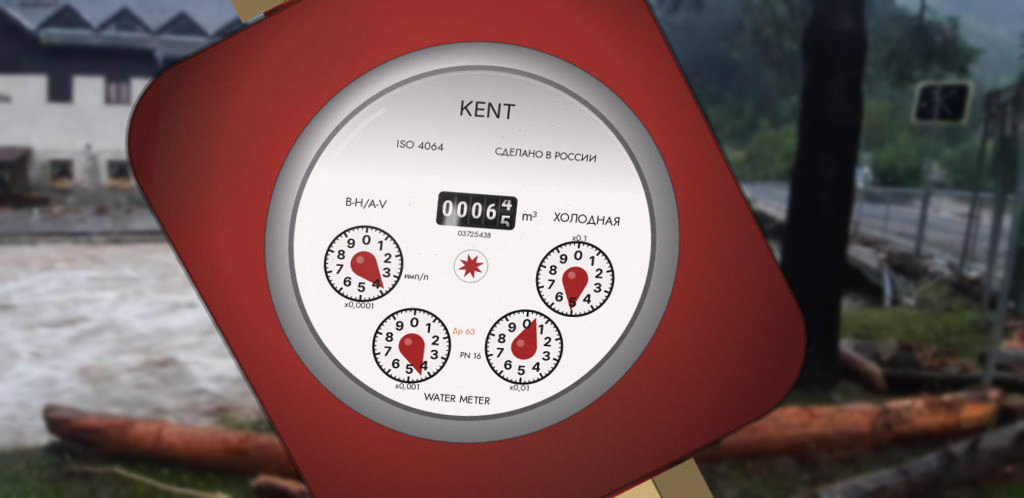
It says 64.5043 m³
